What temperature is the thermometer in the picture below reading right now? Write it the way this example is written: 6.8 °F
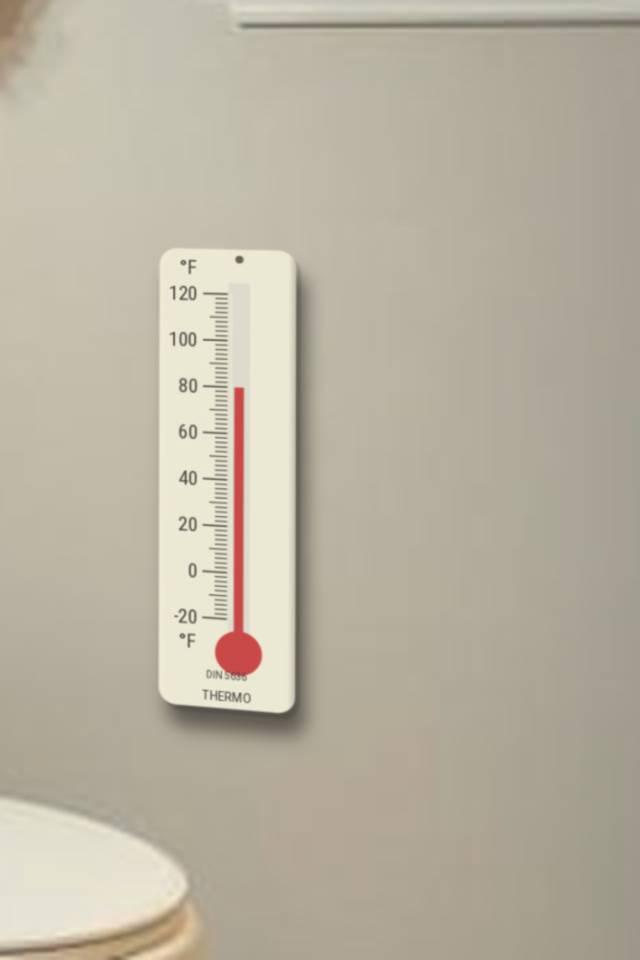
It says 80 °F
